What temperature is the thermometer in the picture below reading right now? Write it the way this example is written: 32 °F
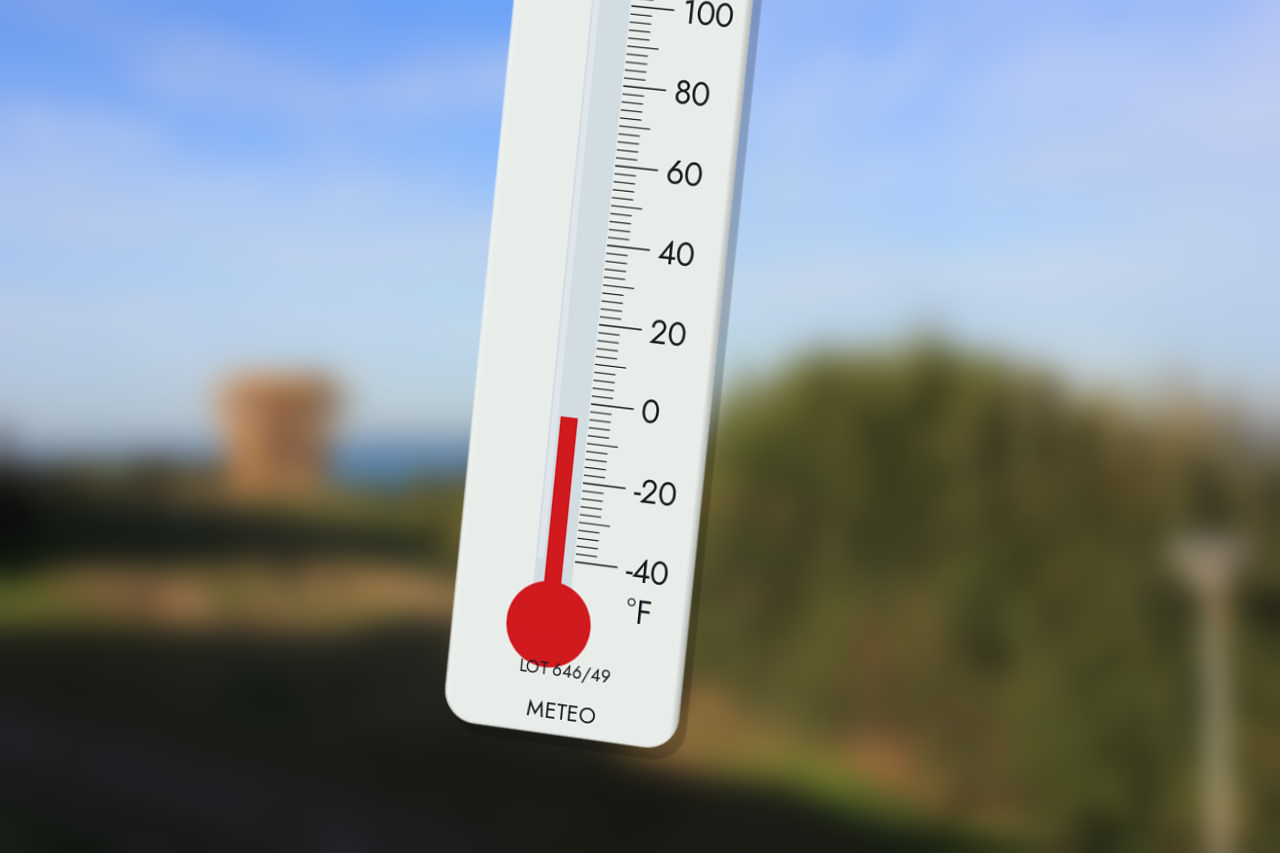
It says -4 °F
